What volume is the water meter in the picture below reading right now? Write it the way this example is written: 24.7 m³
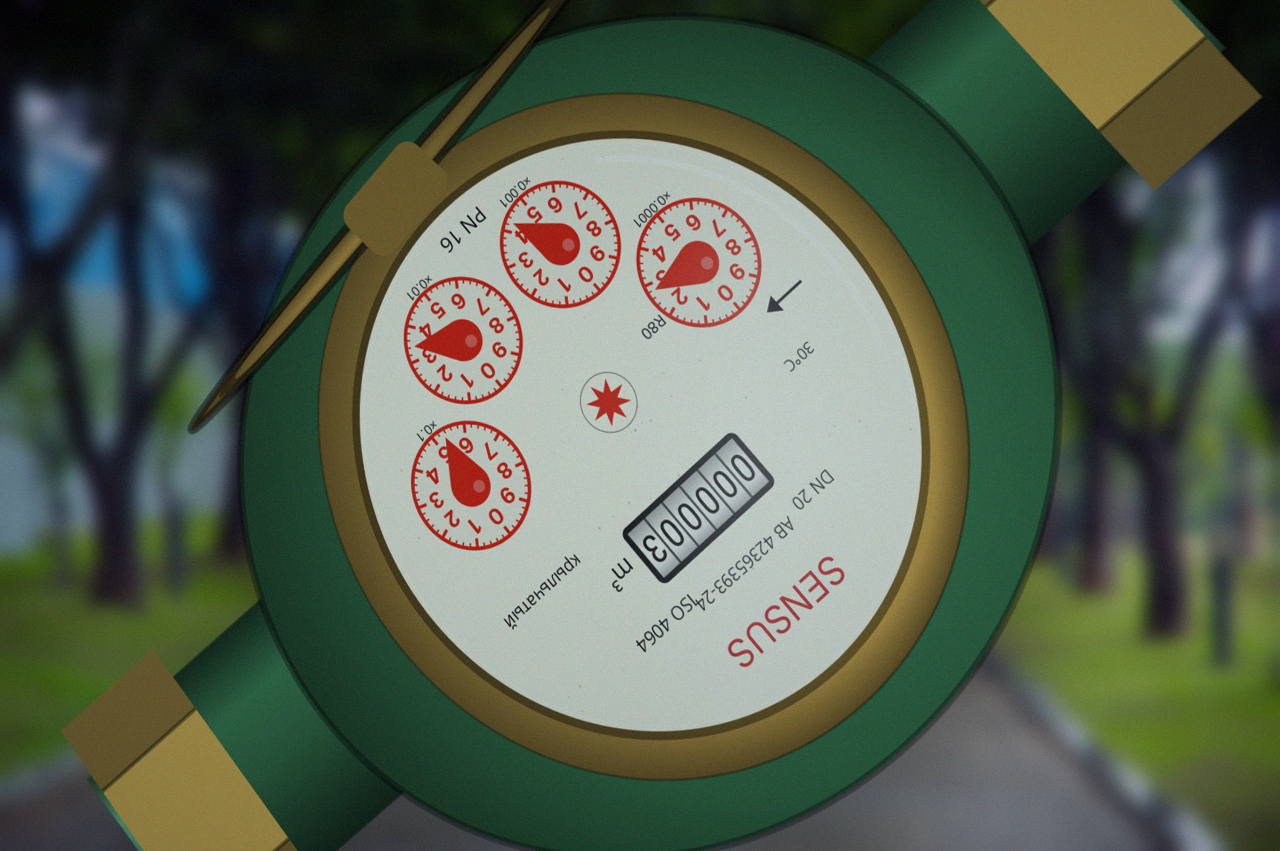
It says 3.5342 m³
